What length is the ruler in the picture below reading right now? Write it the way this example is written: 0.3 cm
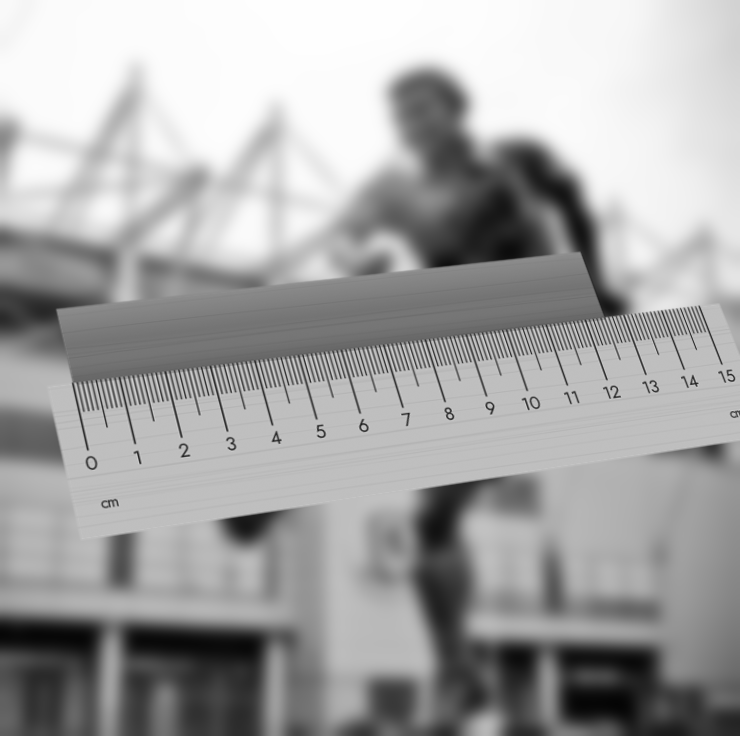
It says 12.5 cm
